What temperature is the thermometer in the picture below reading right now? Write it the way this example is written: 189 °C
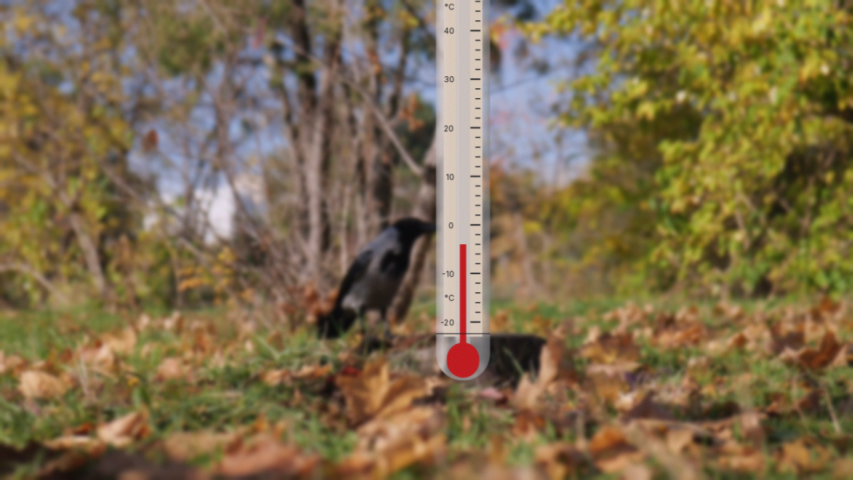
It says -4 °C
